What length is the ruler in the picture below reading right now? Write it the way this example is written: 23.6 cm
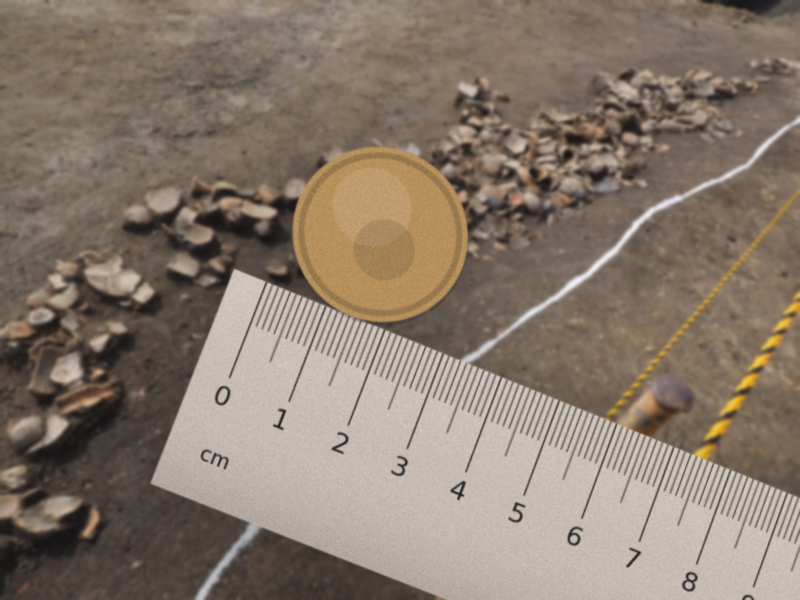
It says 2.8 cm
